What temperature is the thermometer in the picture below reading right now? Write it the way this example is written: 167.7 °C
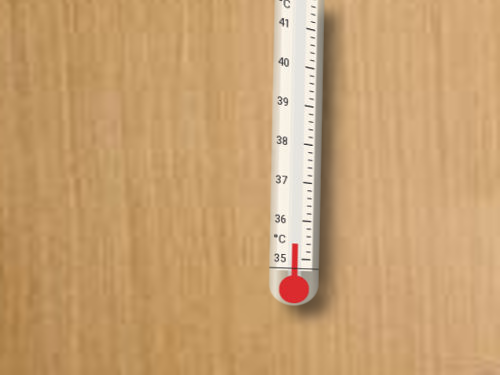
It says 35.4 °C
